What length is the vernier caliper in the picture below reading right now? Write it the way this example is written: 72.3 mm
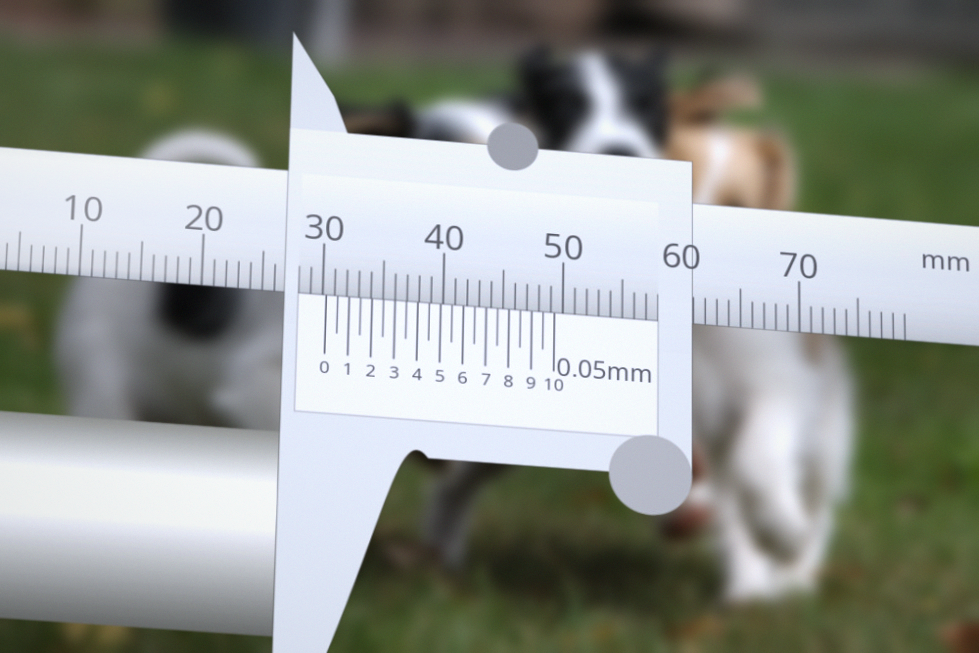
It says 30.3 mm
